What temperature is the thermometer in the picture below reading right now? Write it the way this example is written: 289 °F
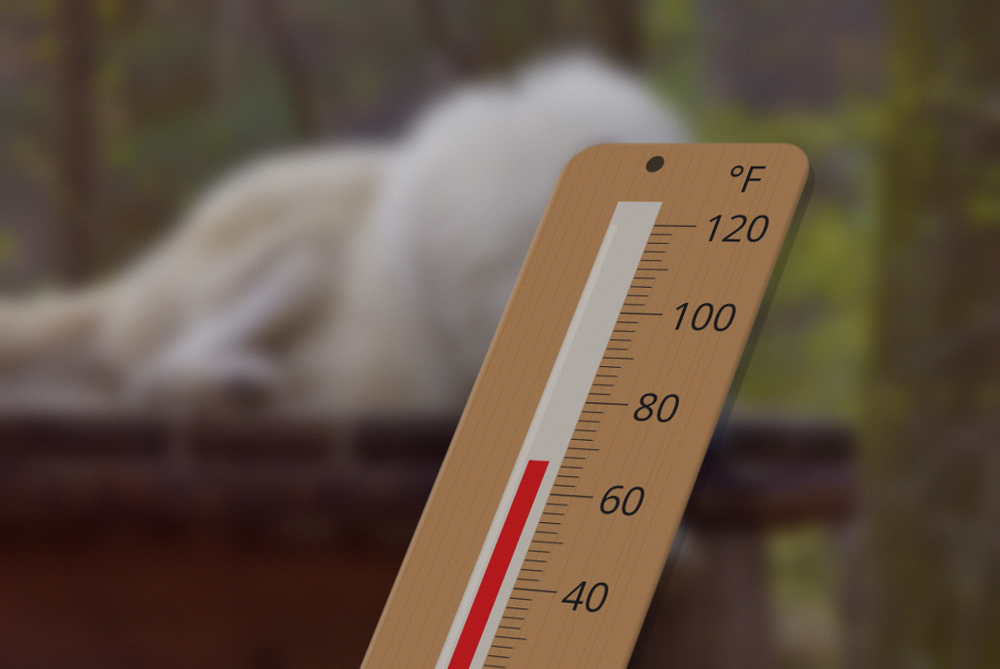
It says 67 °F
